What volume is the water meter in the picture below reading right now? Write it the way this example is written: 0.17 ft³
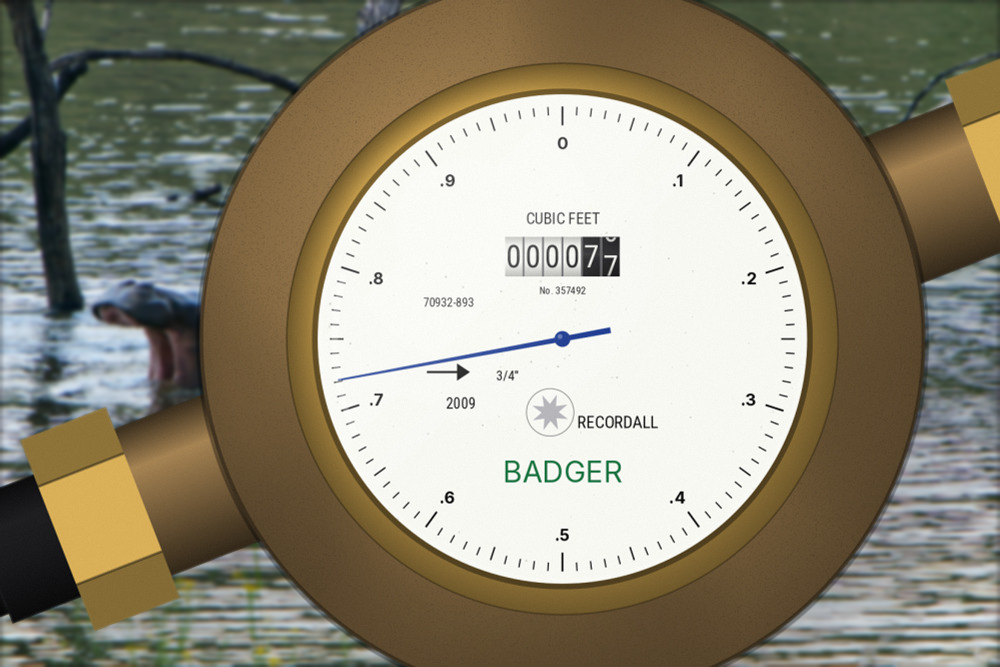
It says 76.72 ft³
